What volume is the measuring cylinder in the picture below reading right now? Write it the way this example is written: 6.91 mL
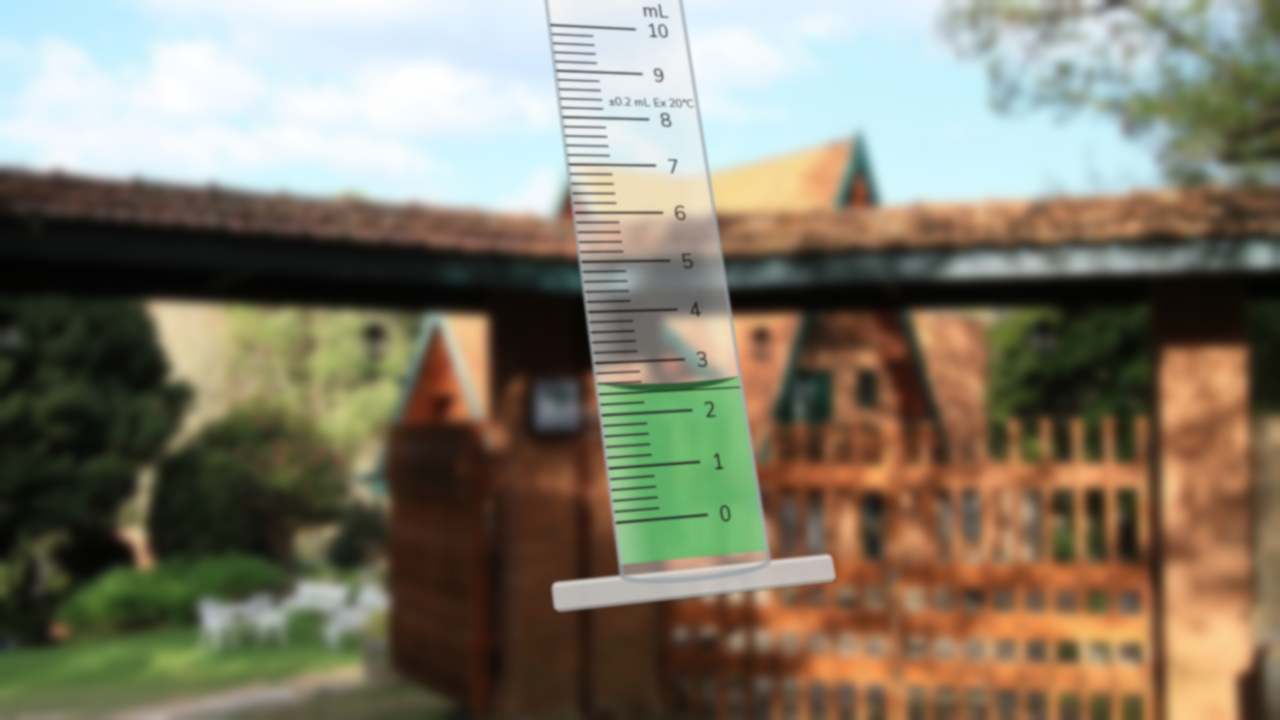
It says 2.4 mL
